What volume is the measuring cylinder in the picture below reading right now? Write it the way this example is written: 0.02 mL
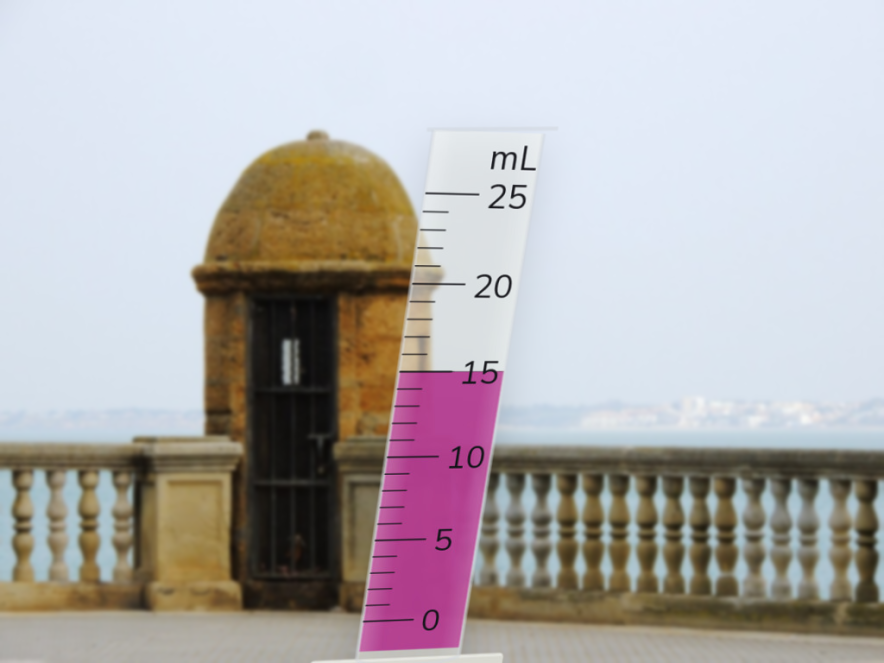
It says 15 mL
